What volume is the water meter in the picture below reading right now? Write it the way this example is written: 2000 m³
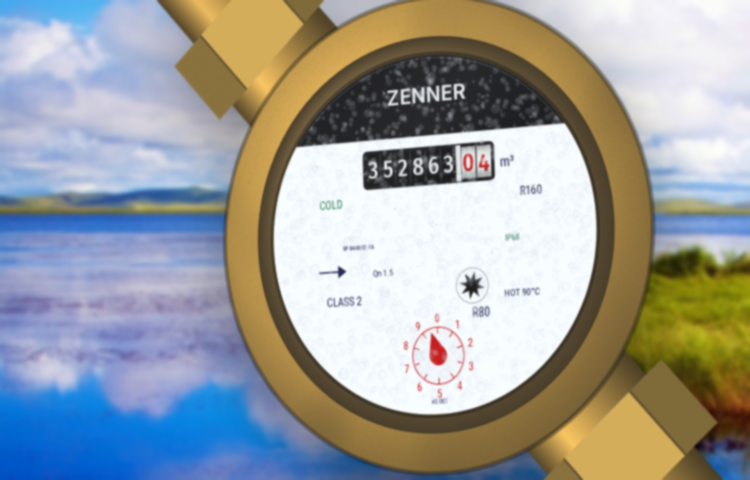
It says 352863.039 m³
